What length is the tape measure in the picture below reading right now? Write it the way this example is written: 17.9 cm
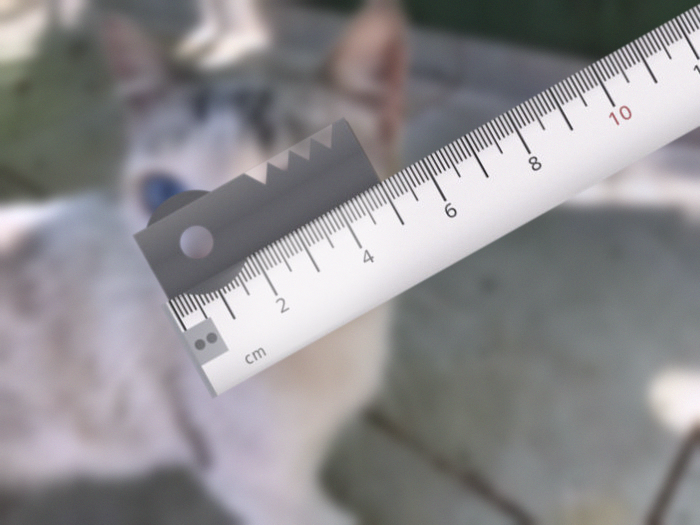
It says 5 cm
